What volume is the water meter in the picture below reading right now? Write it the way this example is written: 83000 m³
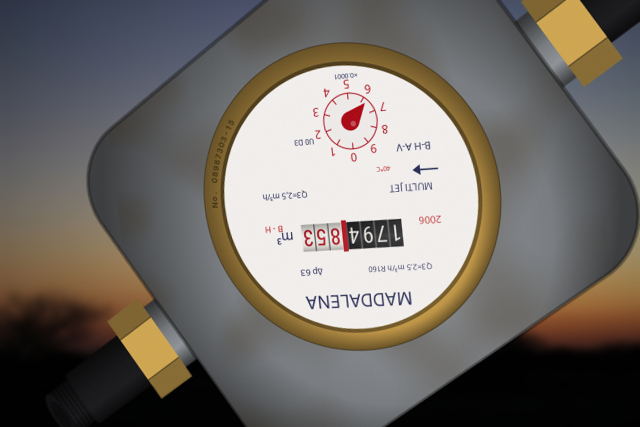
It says 1794.8536 m³
